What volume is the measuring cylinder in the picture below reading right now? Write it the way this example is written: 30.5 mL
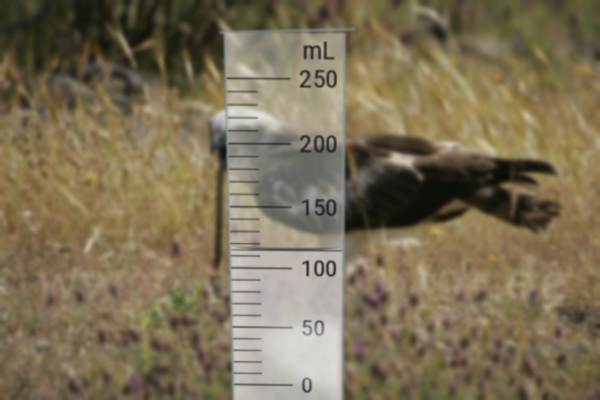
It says 115 mL
